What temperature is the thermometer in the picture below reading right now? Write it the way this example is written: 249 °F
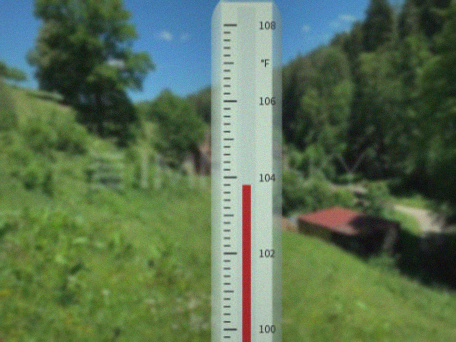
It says 103.8 °F
